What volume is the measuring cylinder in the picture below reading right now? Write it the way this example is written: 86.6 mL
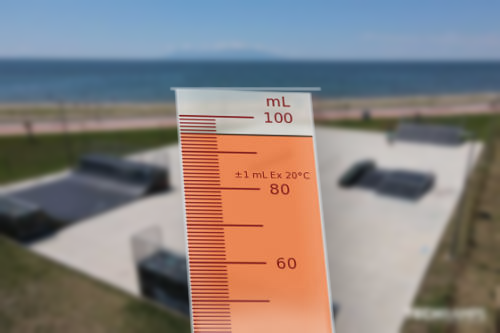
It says 95 mL
